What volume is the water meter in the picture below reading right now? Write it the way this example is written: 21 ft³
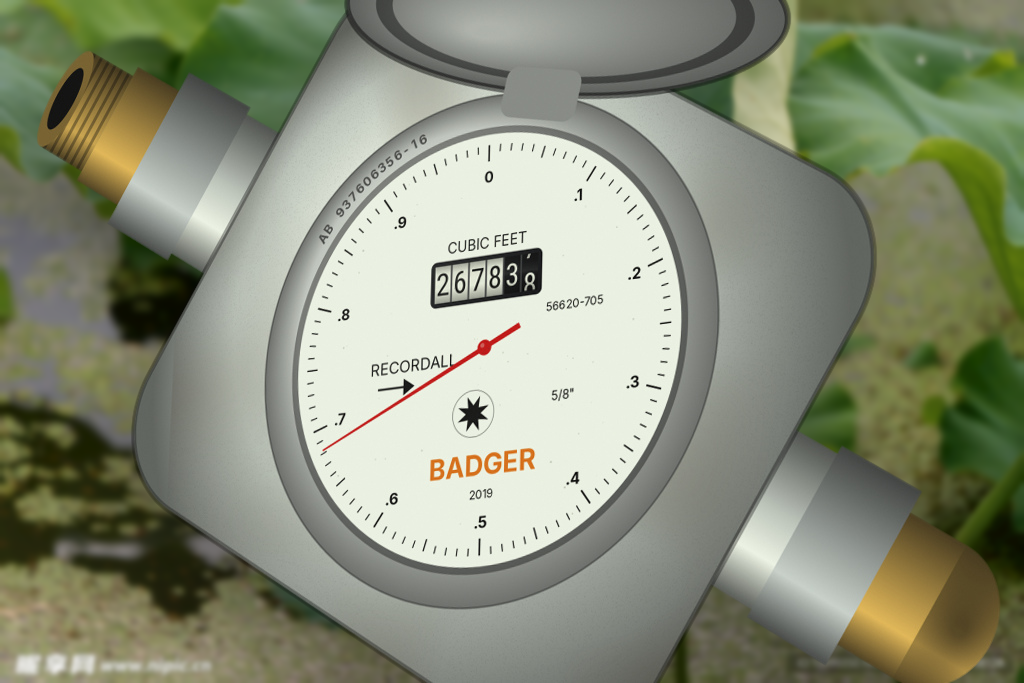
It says 267837.68 ft³
